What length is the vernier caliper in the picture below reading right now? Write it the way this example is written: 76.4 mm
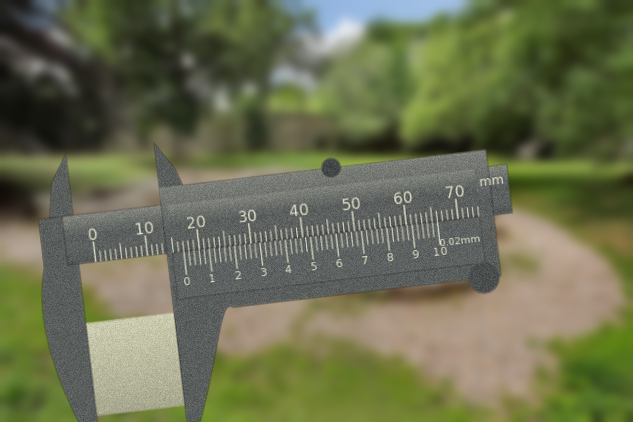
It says 17.0 mm
